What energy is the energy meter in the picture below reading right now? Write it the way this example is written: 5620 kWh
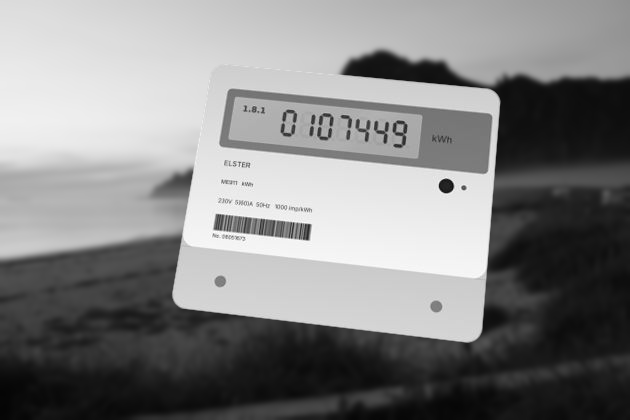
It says 107449 kWh
